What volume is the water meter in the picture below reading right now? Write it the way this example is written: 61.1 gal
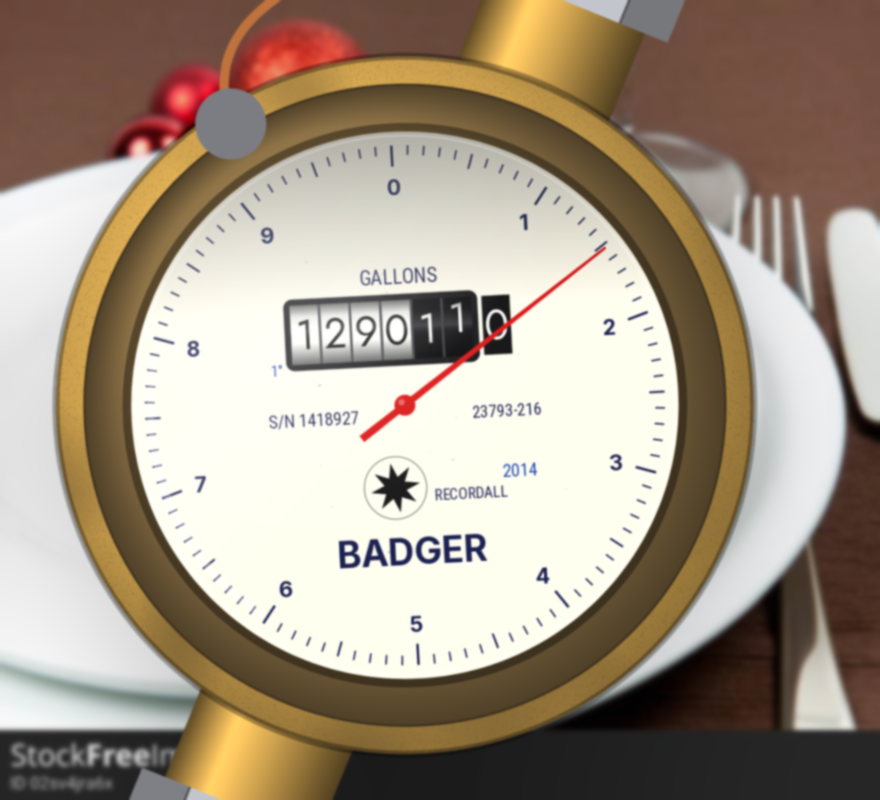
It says 1290111.5 gal
